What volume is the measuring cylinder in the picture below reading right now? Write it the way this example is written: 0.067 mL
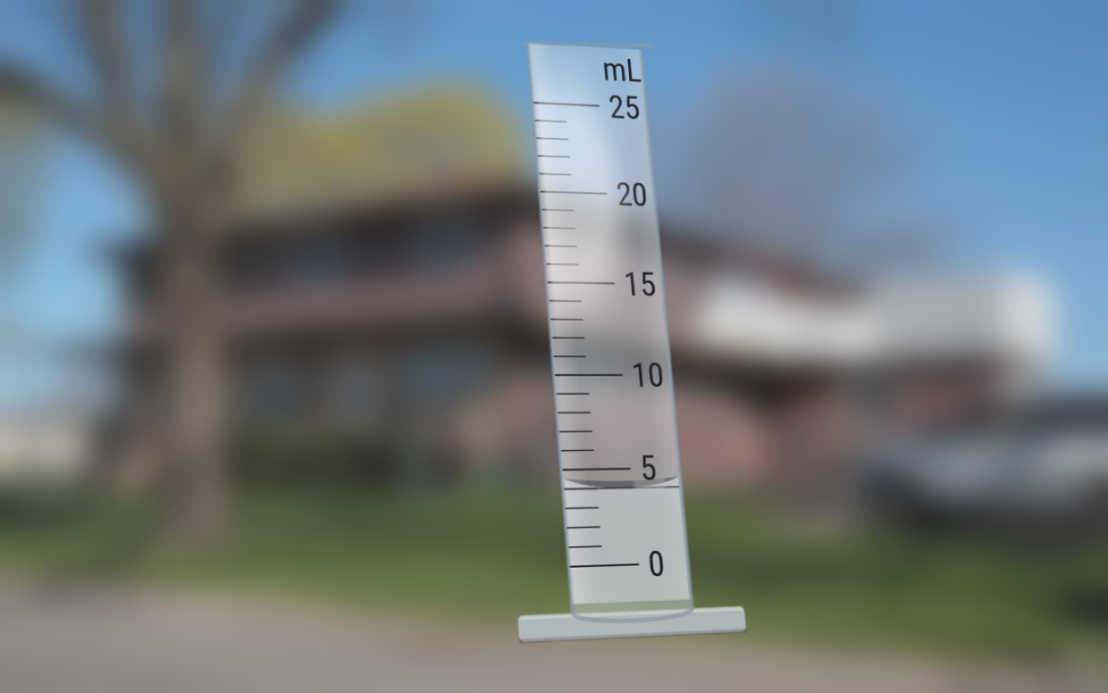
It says 4 mL
